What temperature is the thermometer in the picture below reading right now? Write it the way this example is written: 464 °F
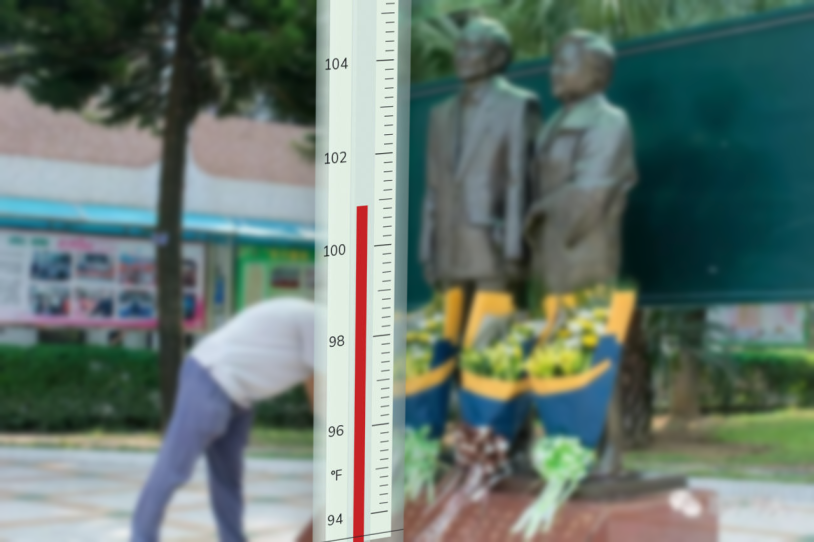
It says 100.9 °F
